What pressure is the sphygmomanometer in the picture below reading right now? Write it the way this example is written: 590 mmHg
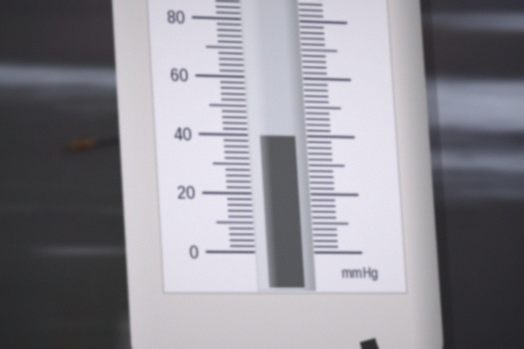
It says 40 mmHg
